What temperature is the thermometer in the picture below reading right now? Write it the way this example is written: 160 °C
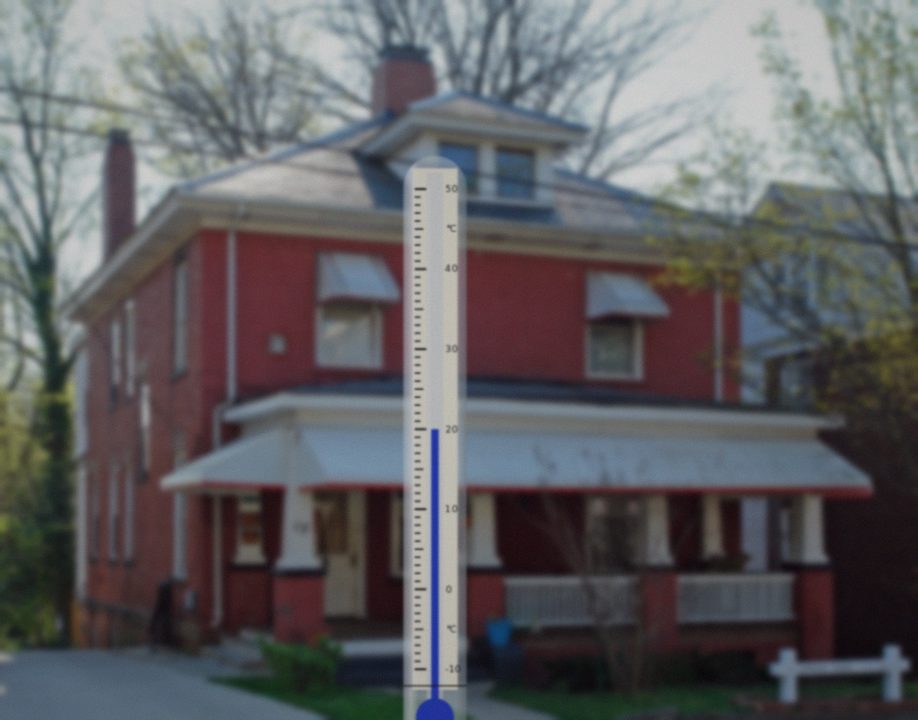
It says 20 °C
